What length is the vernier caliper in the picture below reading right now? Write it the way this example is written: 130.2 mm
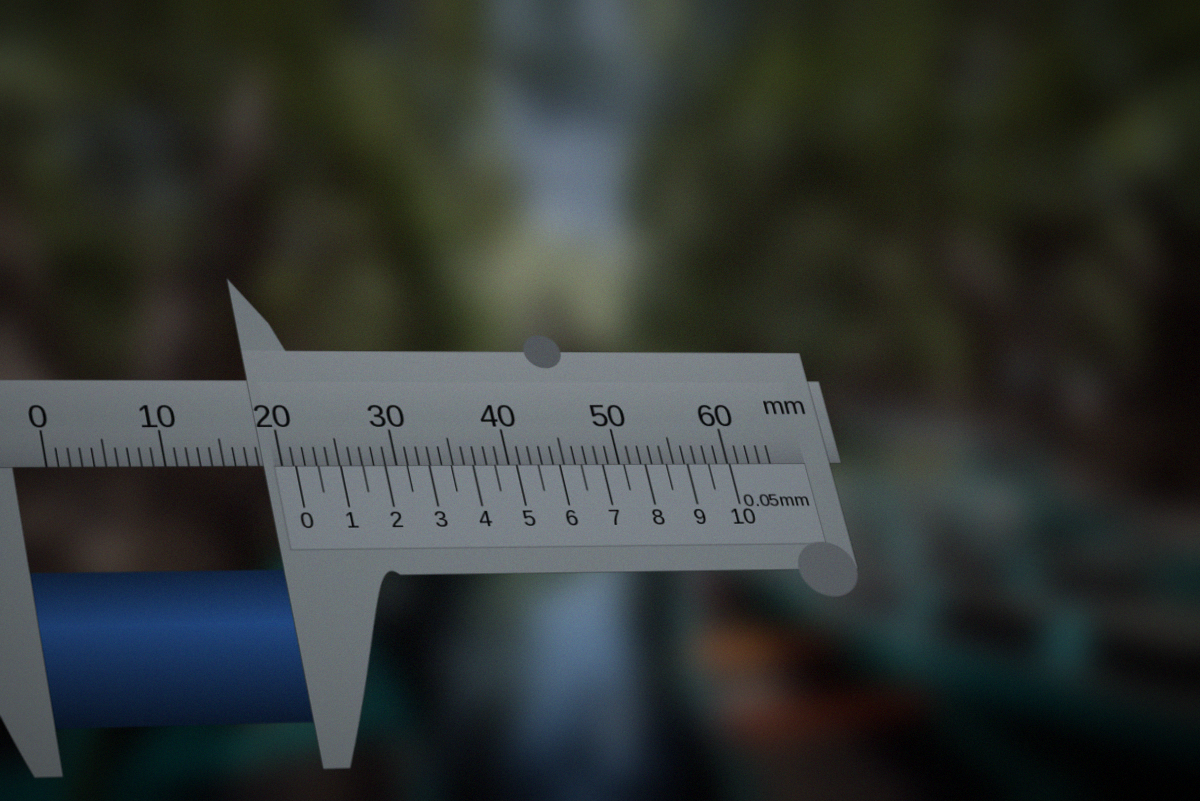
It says 21.2 mm
